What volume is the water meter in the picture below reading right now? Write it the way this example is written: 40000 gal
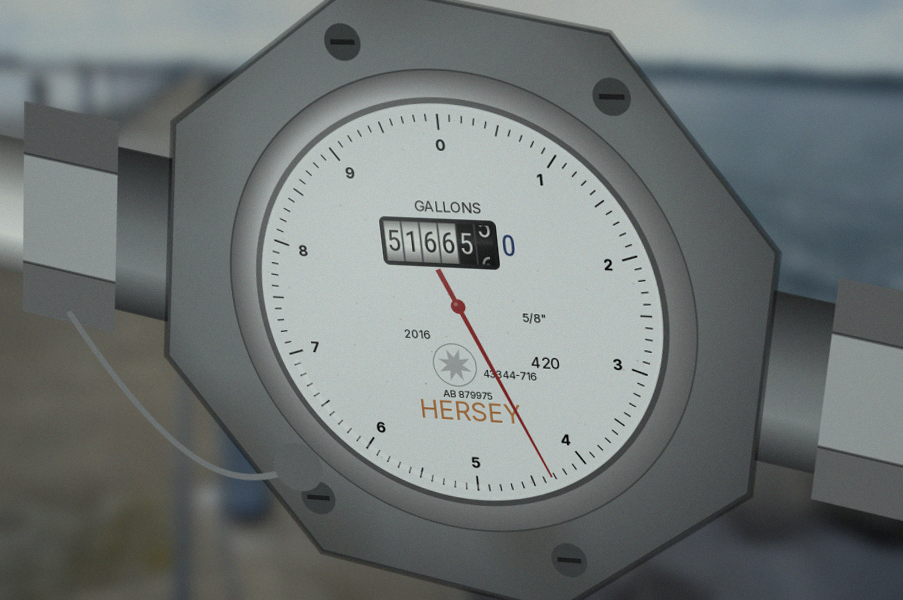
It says 5166554.3 gal
